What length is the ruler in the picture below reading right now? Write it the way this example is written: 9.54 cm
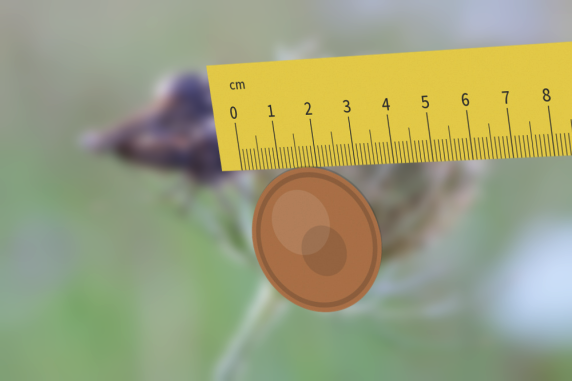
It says 3.4 cm
